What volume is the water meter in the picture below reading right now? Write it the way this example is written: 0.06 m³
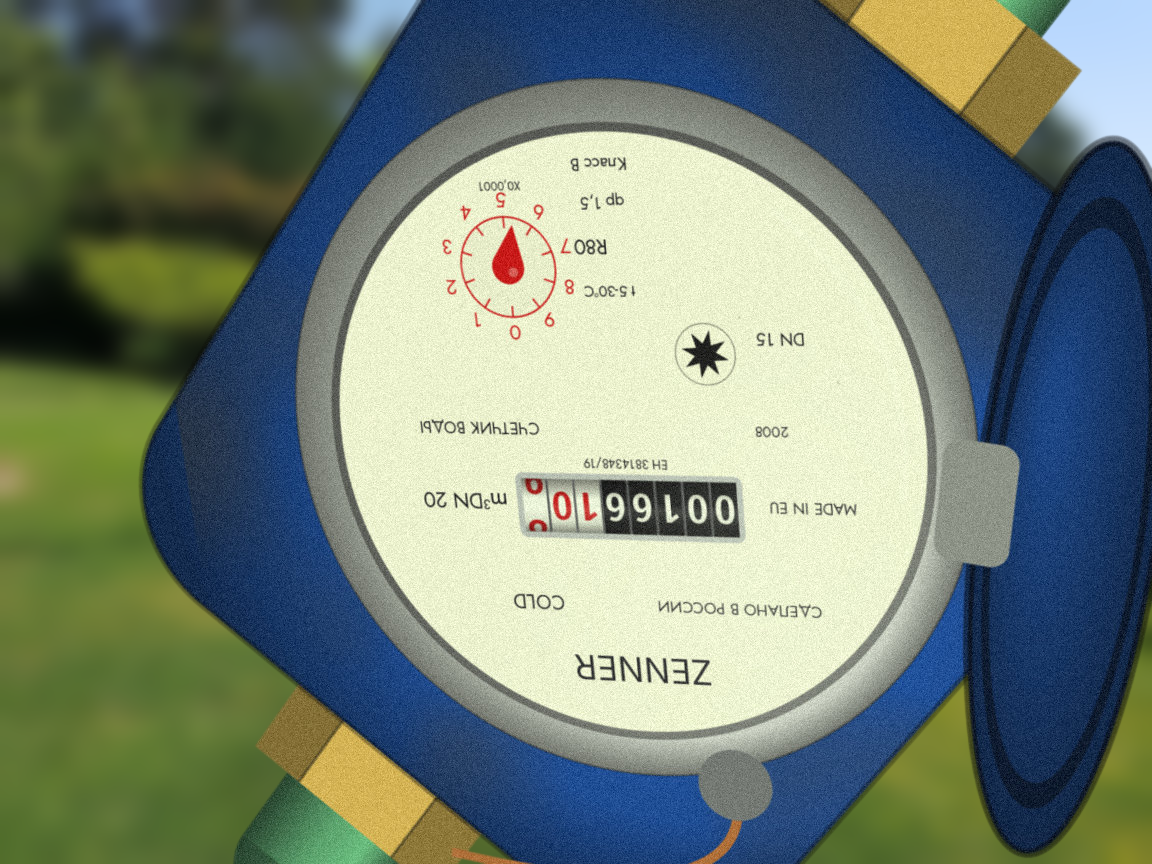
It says 166.1085 m³
